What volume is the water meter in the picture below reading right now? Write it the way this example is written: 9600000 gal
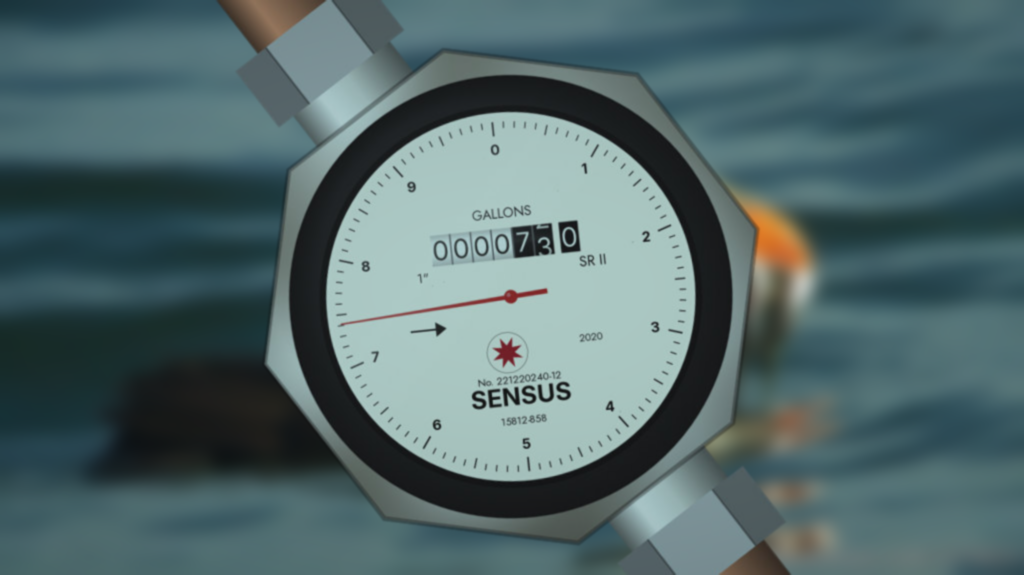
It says 727.4 gal
